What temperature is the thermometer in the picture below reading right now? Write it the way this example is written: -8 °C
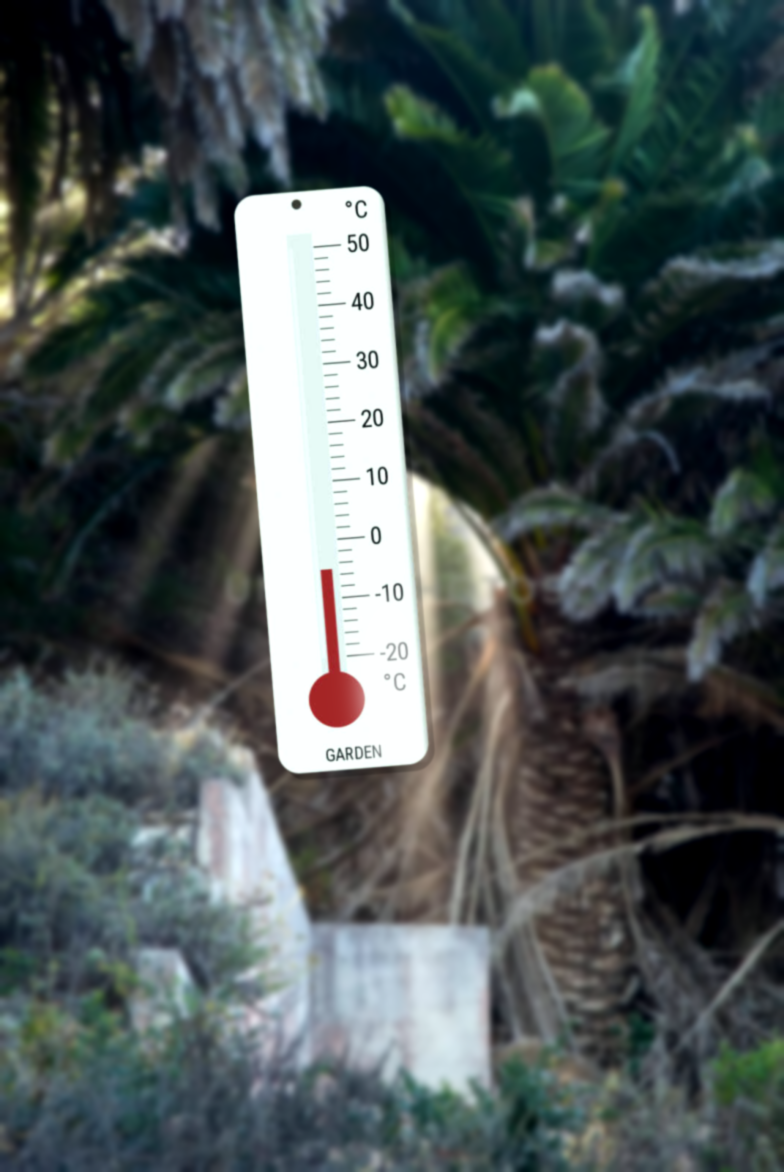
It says -5 °C
